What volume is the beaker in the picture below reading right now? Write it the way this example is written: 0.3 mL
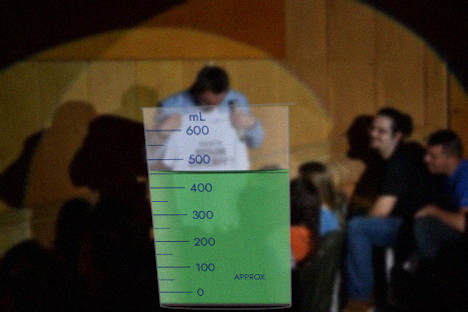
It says 450 mL
